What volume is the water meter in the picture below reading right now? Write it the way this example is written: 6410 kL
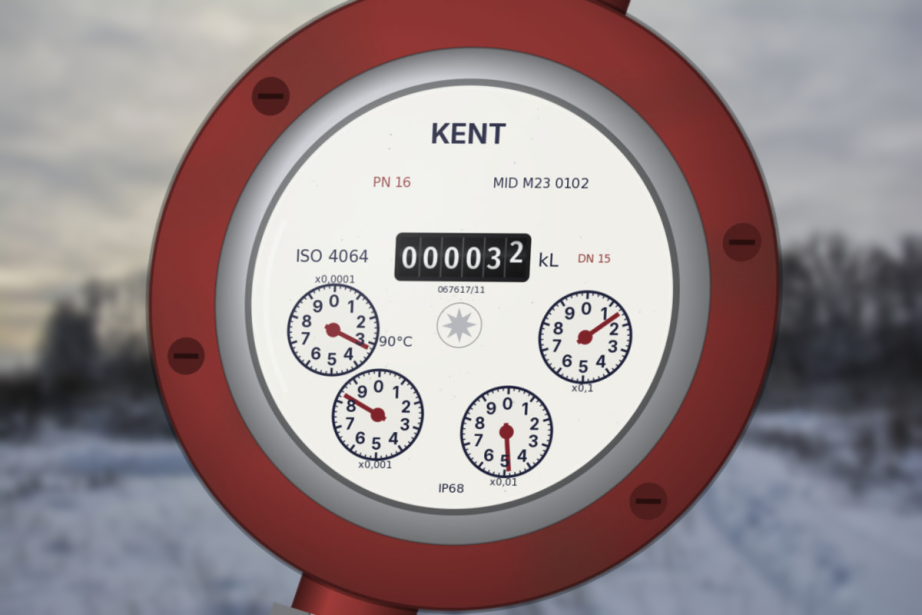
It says 32.1483 kL
